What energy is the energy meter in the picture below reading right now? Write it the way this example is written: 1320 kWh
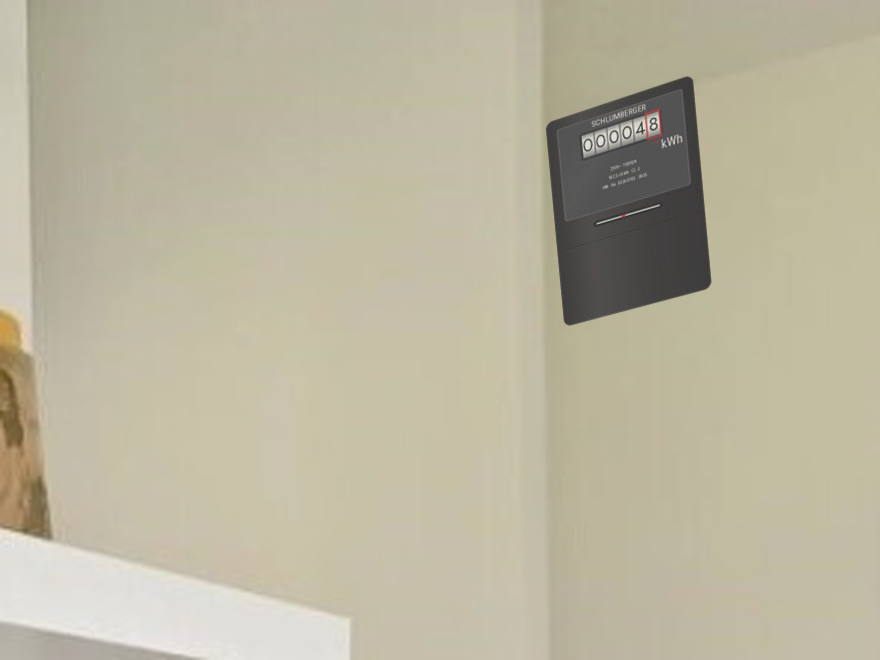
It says 4.8 kWh
